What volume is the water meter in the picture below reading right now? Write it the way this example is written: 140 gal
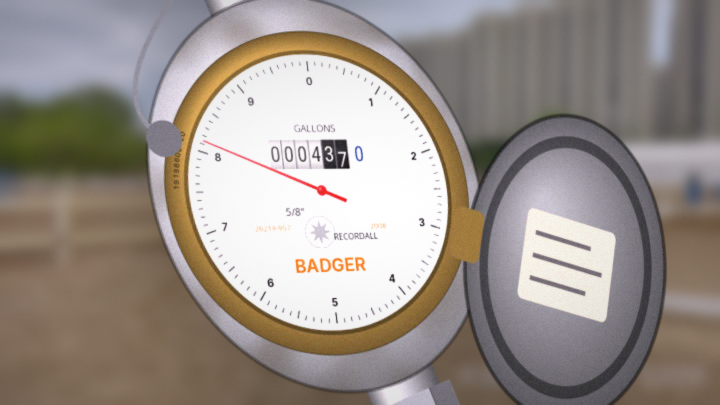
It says 4368.1 gal
